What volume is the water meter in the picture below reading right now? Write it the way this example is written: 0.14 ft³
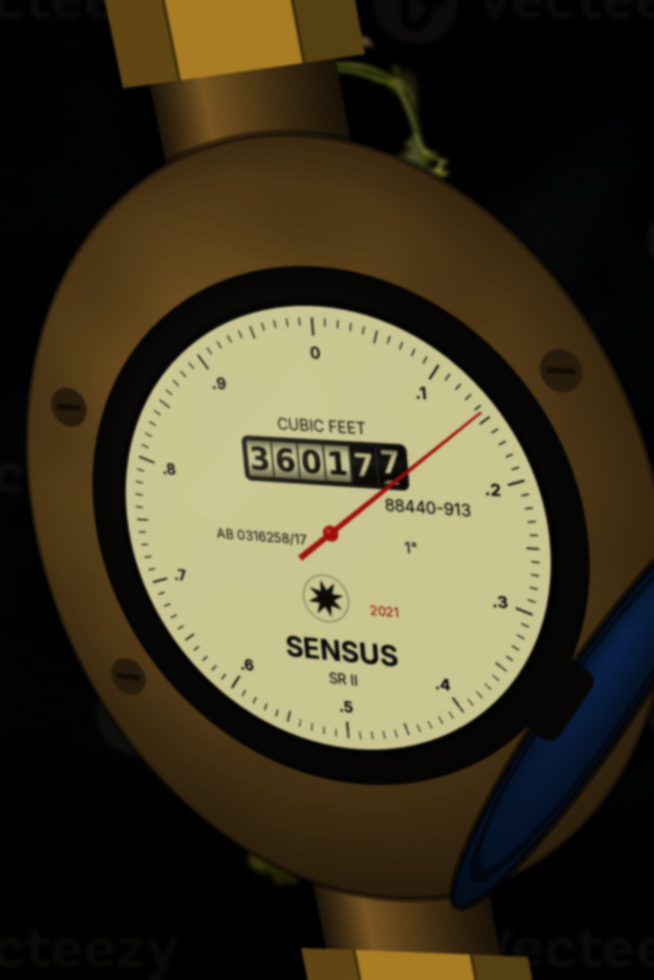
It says 360177.14 ft³
